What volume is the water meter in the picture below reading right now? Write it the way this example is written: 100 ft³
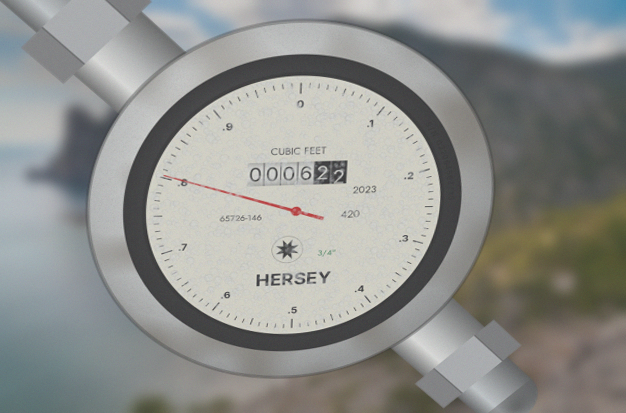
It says 621.80 ft³
